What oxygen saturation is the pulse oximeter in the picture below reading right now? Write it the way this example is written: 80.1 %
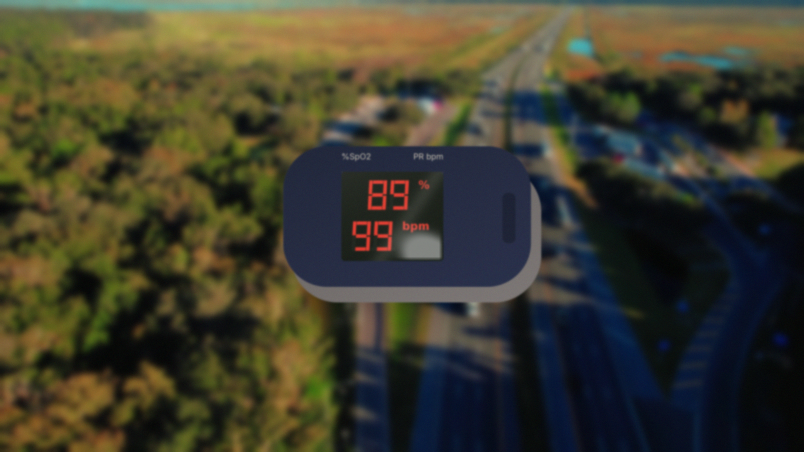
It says 89 %
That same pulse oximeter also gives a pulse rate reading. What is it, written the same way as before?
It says 99 bpm
